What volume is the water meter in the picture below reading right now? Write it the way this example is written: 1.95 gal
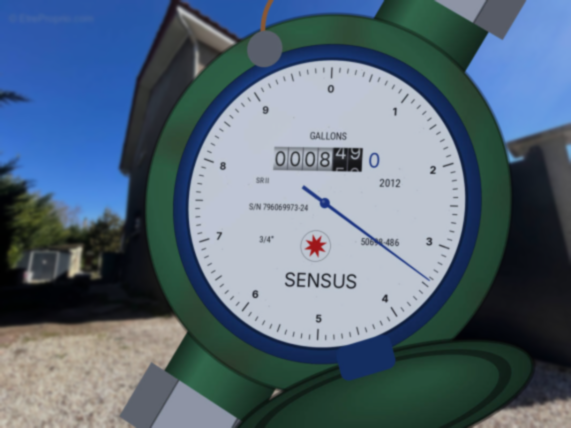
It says 8493.4 gal
